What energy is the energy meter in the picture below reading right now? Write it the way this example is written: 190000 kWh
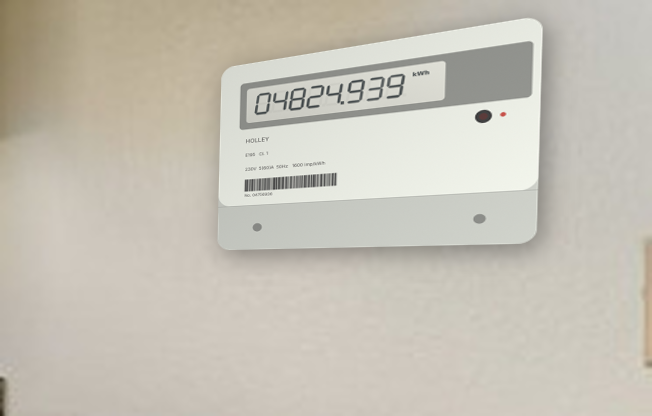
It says 4824.939 kWh
